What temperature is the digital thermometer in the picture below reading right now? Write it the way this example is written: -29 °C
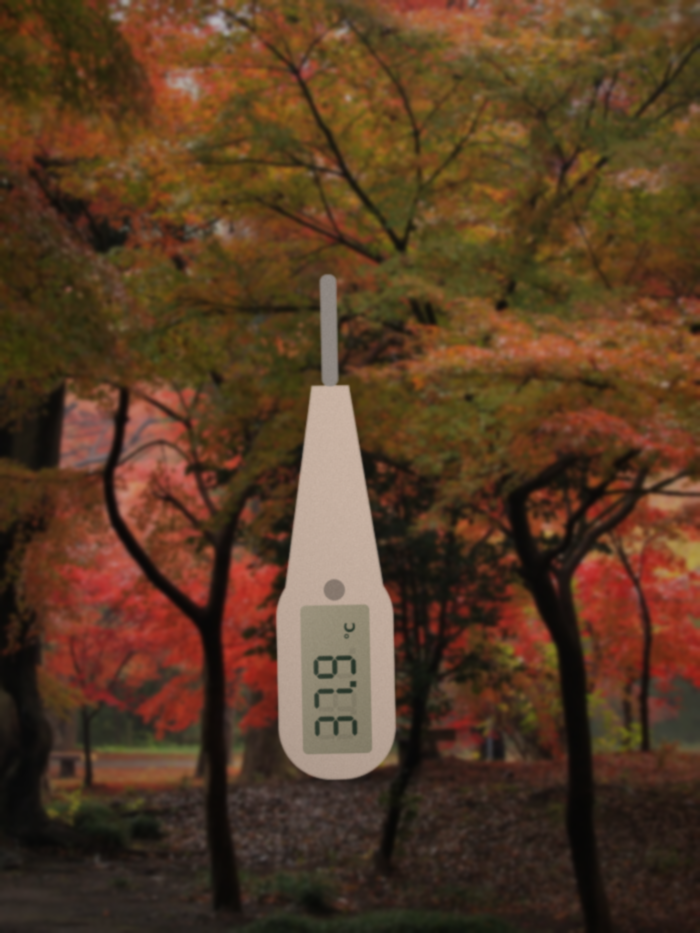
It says 37.9 °C
